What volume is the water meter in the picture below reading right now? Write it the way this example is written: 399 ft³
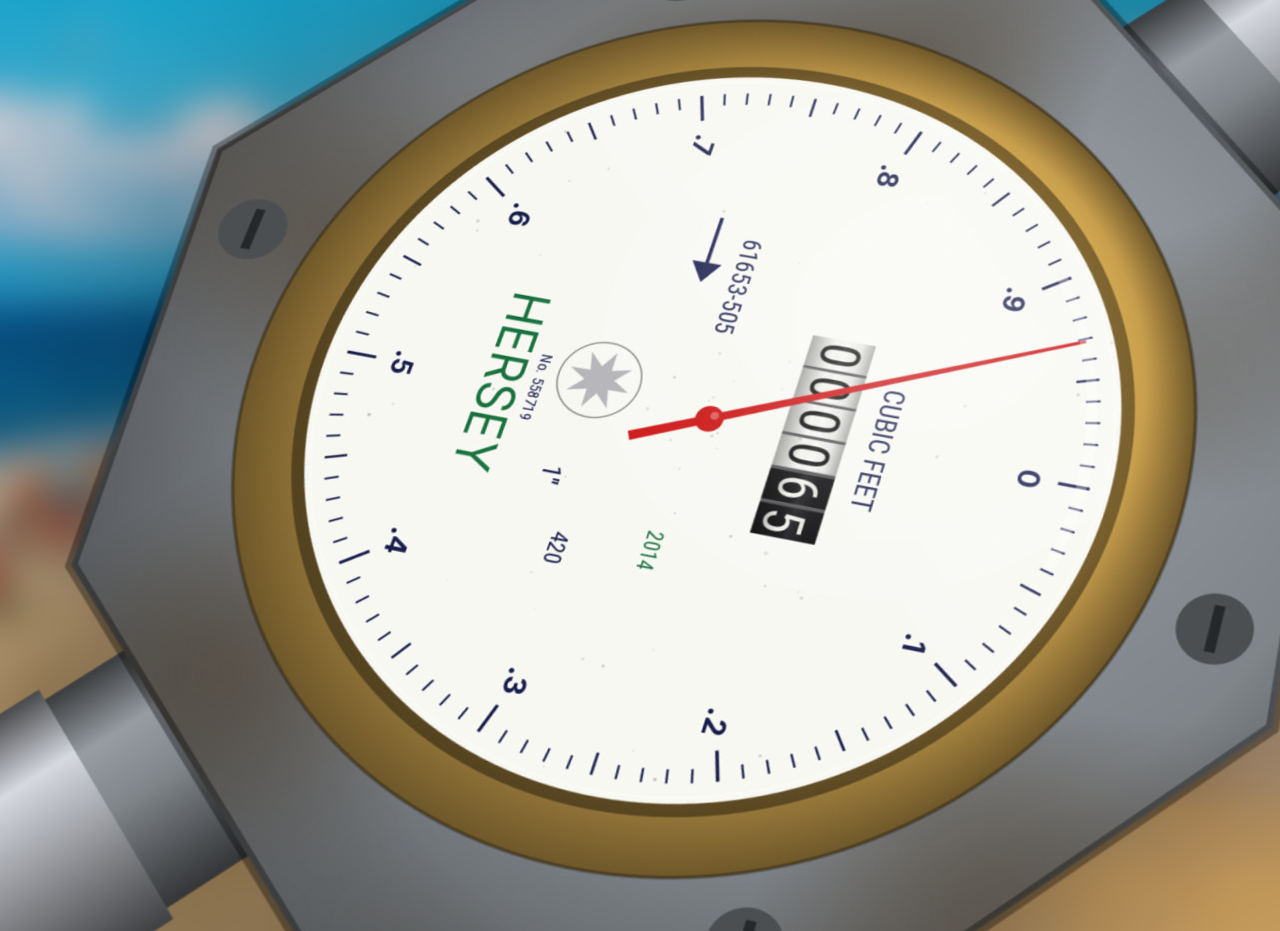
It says 64.93 ft³
